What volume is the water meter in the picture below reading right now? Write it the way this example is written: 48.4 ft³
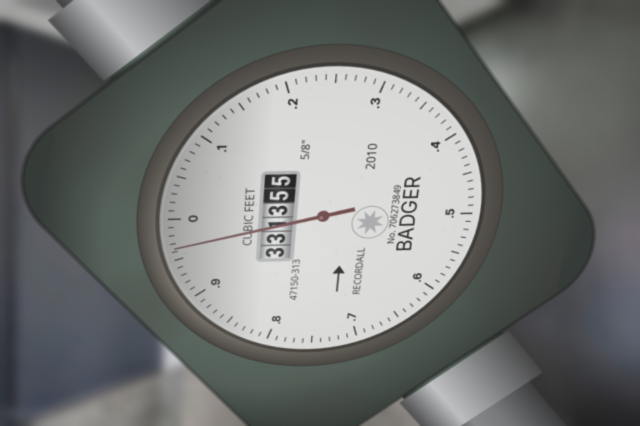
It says 331354.96 ft³
